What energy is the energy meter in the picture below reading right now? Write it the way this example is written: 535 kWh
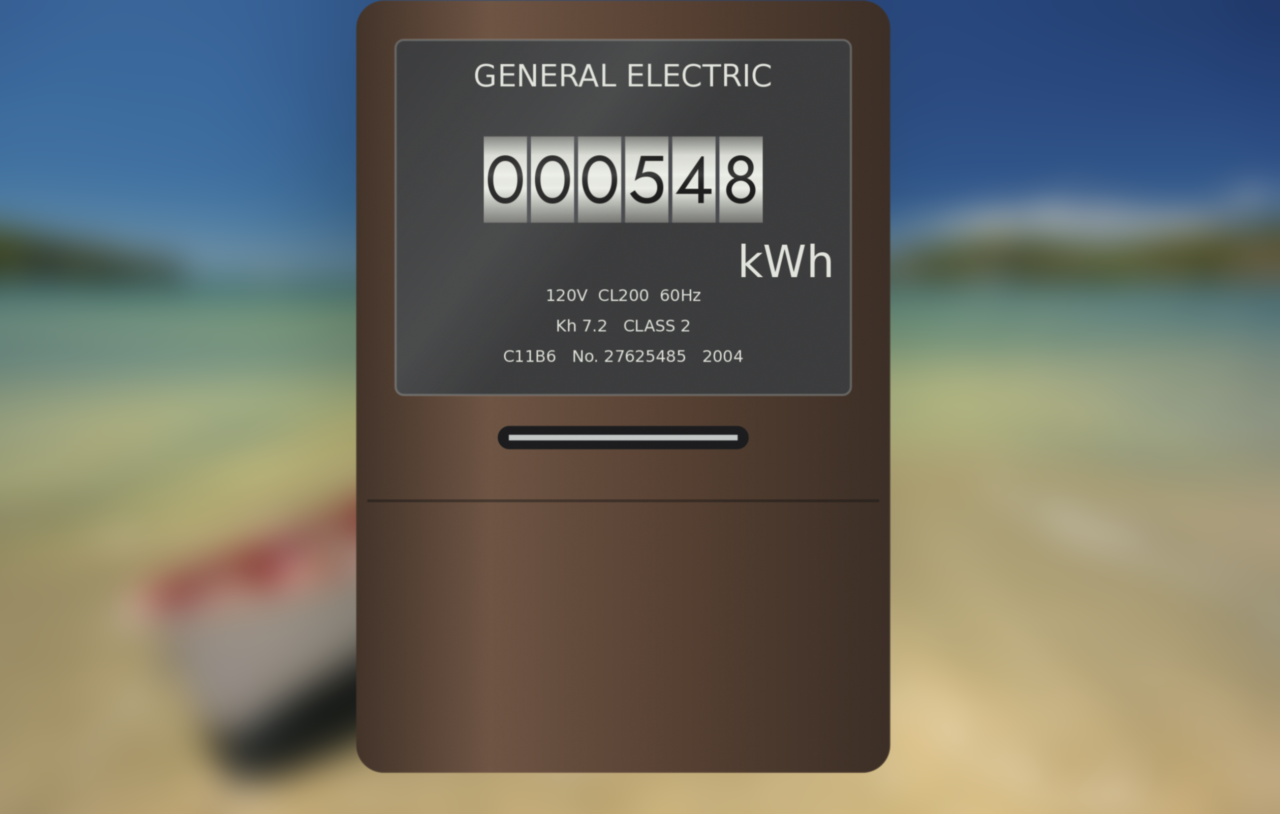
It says 548 kWh
